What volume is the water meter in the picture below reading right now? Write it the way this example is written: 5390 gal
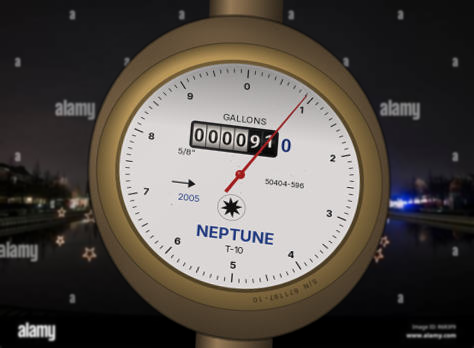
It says 910.9 gal
